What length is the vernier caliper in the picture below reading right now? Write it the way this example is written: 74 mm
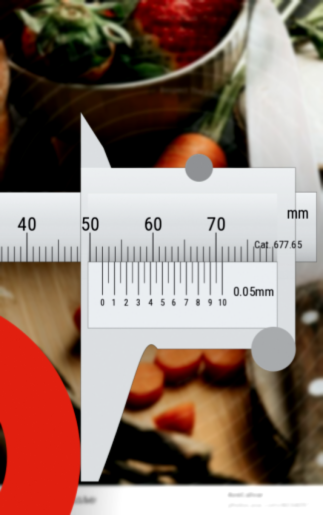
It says 52.0 mm
